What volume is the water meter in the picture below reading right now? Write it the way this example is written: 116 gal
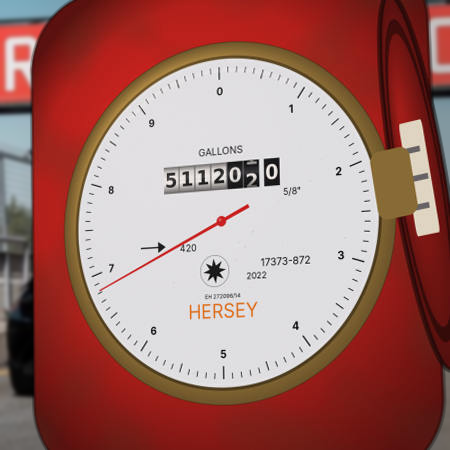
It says 5112016.8 gal
